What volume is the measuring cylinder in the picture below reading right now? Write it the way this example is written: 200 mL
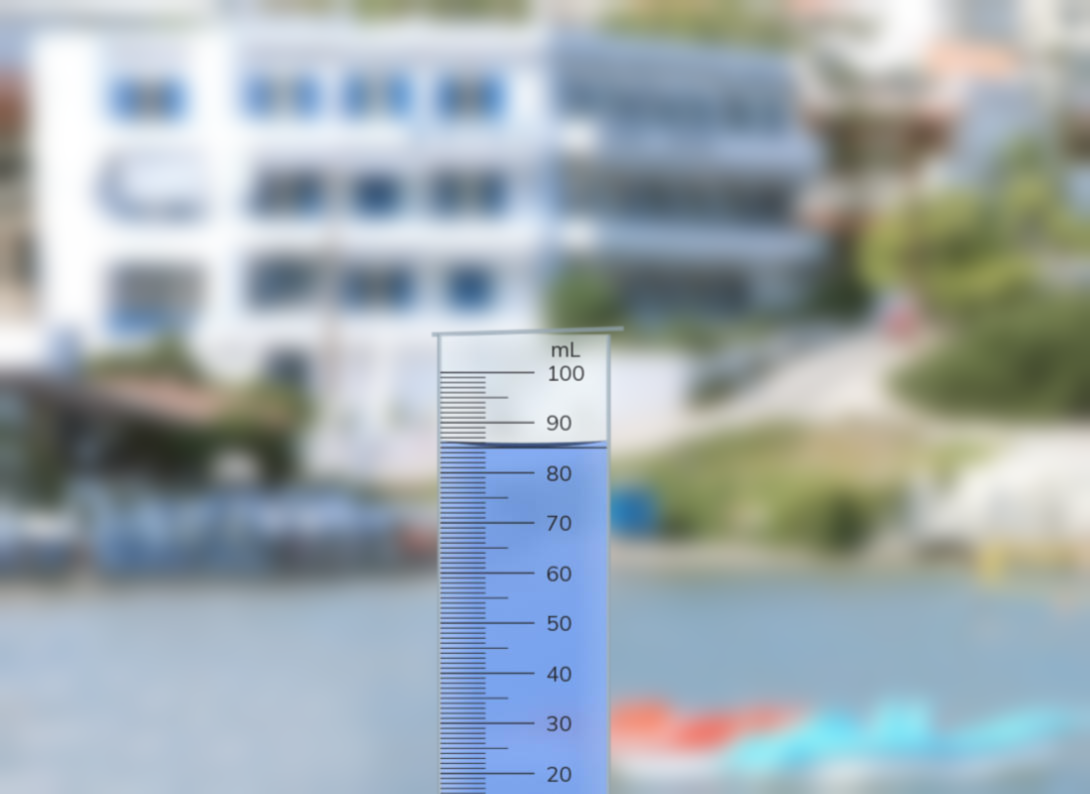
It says 85 mL
